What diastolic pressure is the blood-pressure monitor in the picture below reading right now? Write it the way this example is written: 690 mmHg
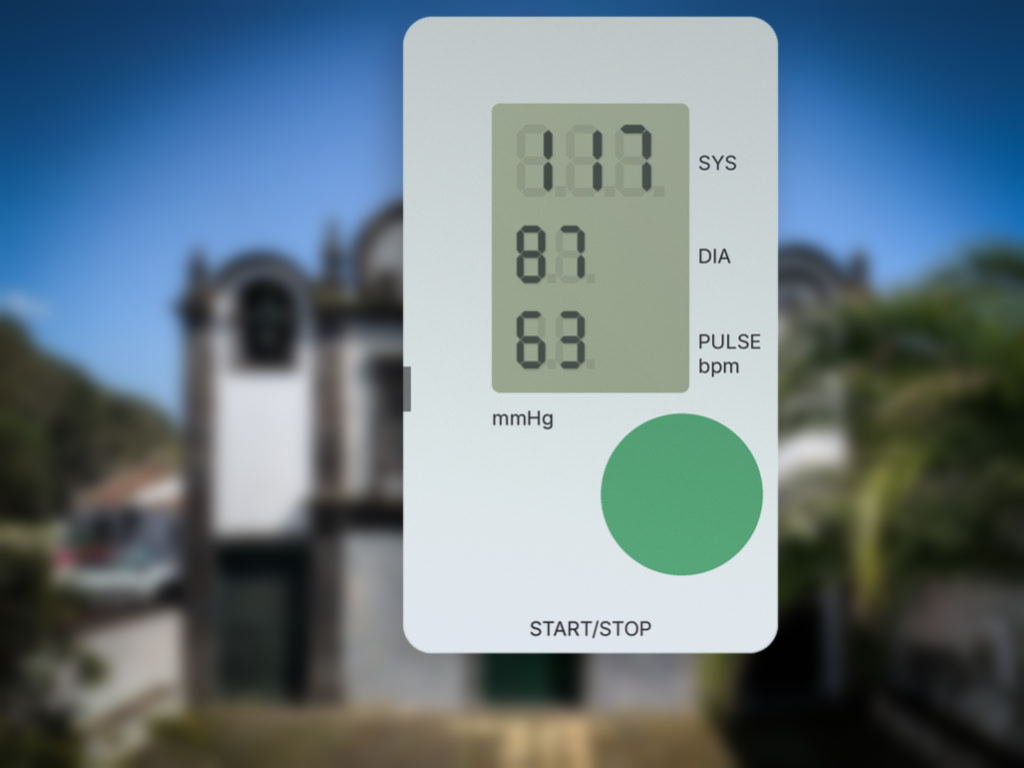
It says 87 mmHg
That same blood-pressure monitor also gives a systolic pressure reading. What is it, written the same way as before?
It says 117 mmHg
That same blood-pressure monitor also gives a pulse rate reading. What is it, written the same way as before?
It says 63 bpm
